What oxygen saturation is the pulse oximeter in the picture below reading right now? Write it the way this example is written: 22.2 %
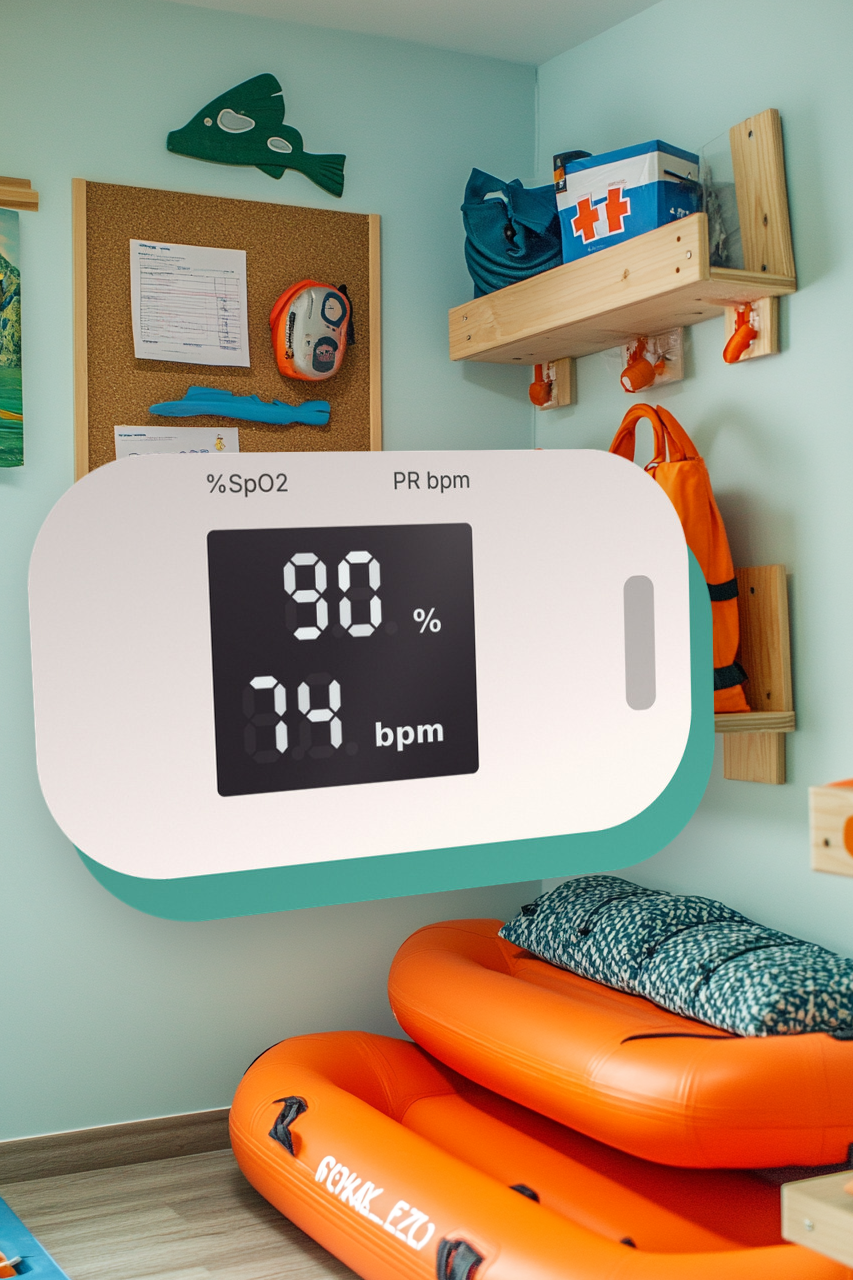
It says 90 %
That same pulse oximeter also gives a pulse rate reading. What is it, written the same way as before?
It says 74 bpm
